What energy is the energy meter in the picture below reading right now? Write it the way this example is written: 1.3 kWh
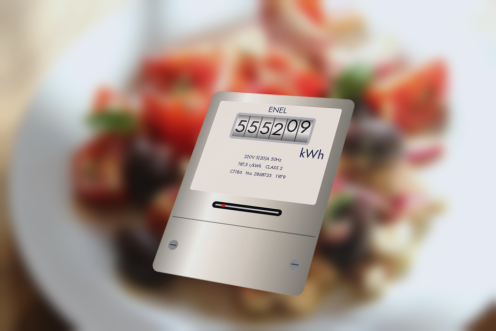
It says 555209 kWh
